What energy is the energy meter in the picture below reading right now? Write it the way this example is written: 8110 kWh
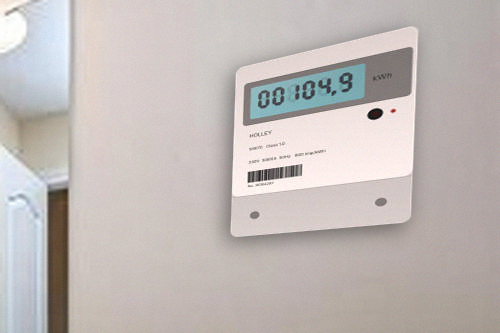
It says 104.9 kWh
